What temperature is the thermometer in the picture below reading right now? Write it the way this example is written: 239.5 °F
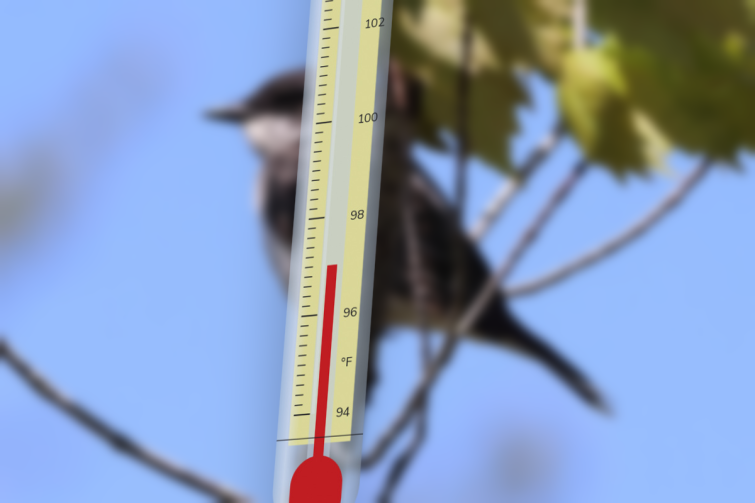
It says 97 °F
